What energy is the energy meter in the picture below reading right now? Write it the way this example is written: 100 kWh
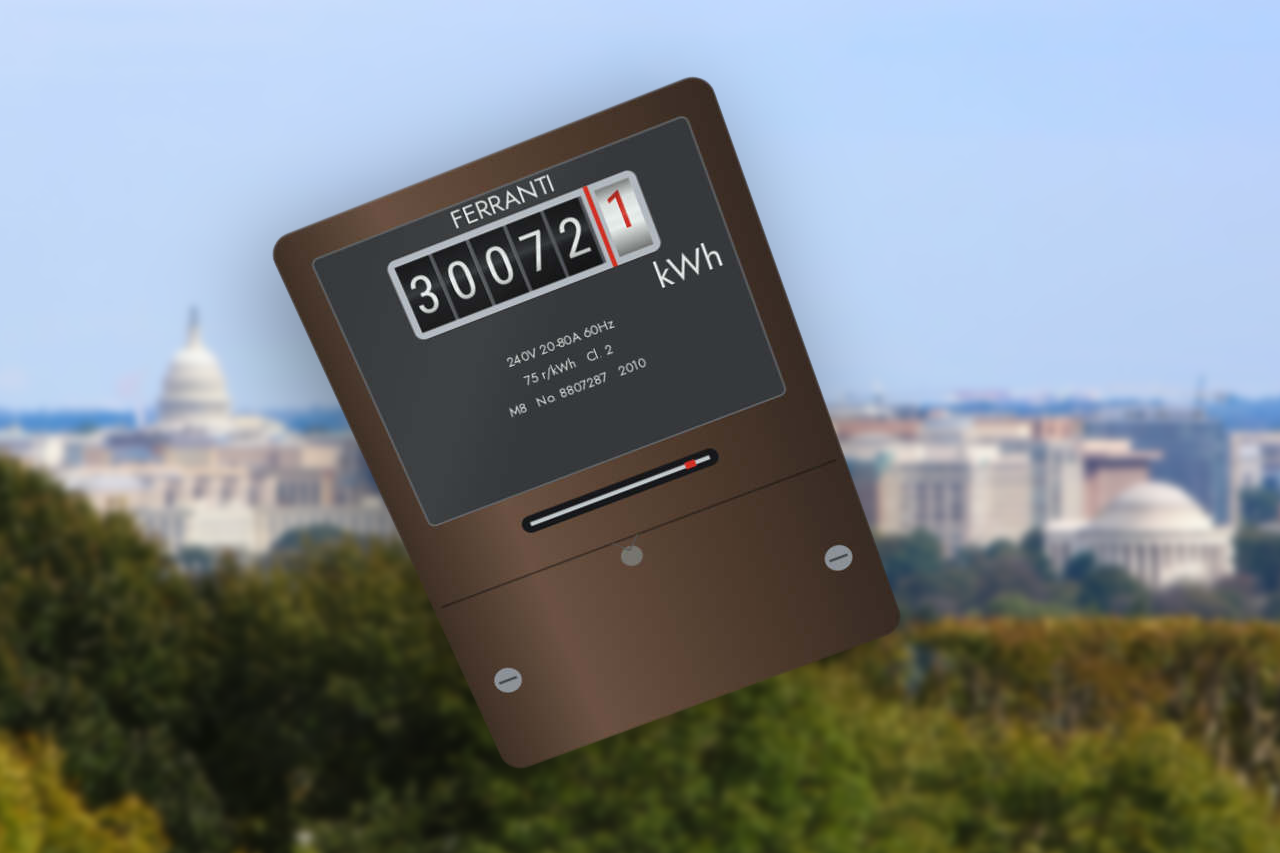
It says 30072.1 kWh
